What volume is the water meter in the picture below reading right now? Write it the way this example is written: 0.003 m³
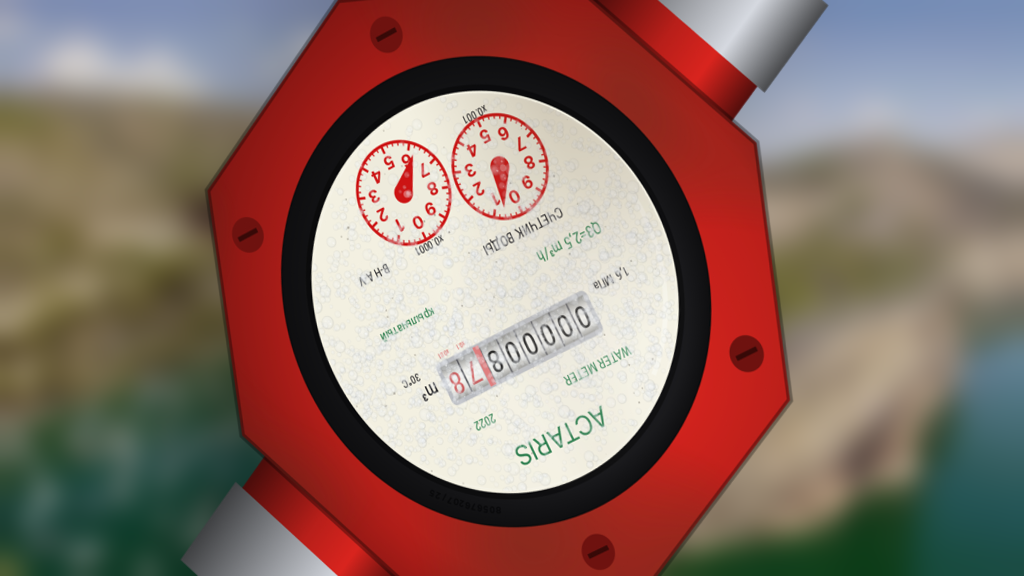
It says 8.7806 m³
